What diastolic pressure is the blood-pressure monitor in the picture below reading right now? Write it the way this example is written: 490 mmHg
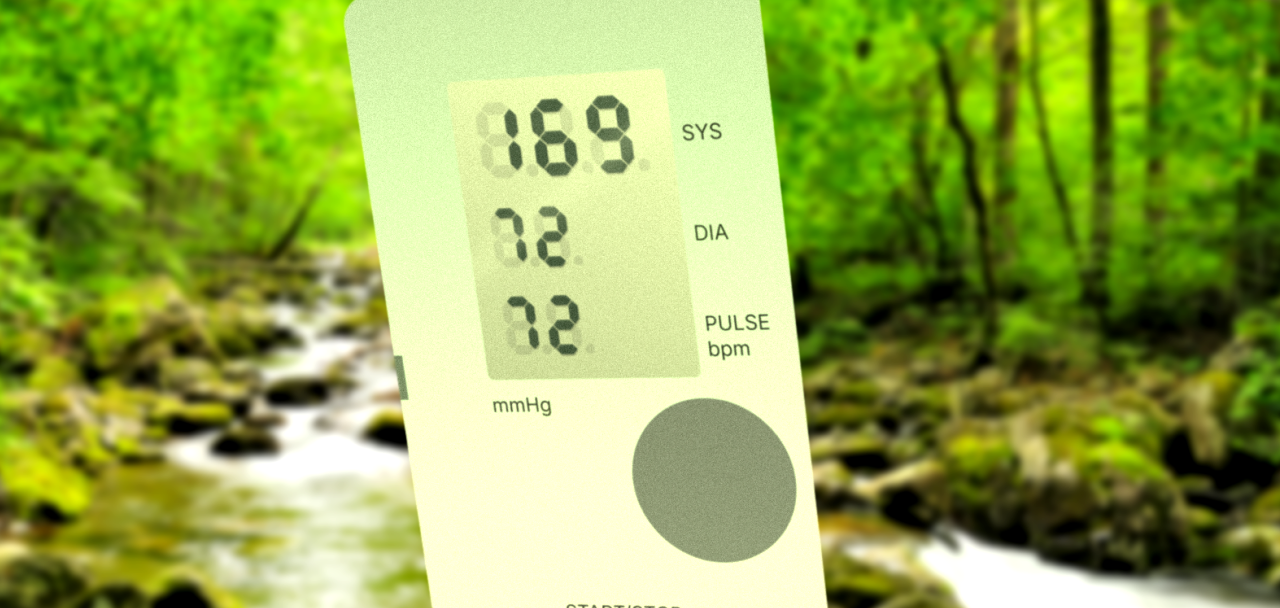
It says 72 mmHg
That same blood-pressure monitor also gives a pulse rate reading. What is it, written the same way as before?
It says 72 bpm
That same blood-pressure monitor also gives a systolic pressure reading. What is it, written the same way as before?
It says 169 mmHg
